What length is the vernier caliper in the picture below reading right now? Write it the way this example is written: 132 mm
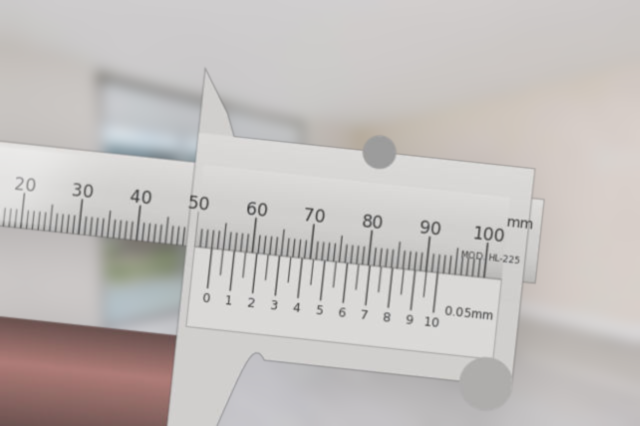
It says 53.0 mm
